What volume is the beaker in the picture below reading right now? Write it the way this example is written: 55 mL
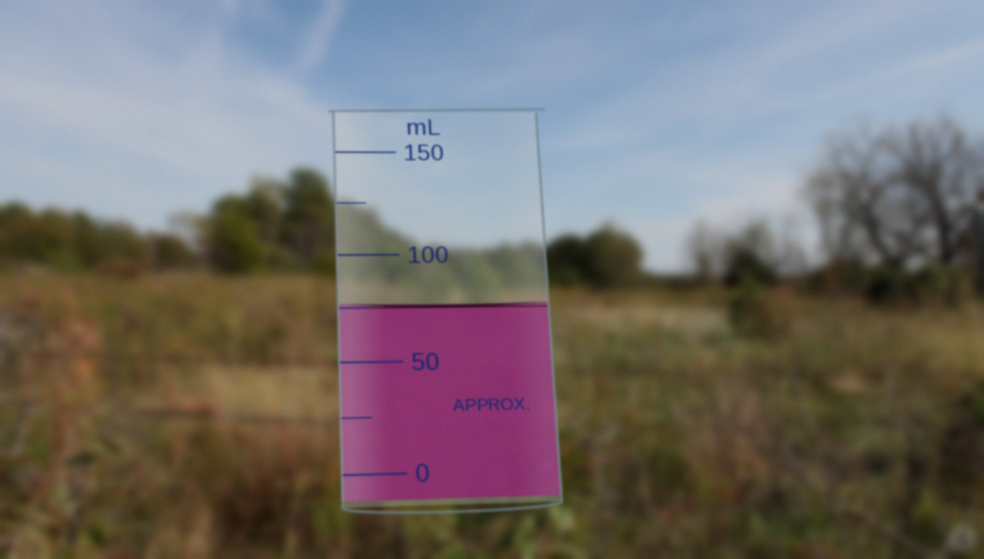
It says 75 mL
